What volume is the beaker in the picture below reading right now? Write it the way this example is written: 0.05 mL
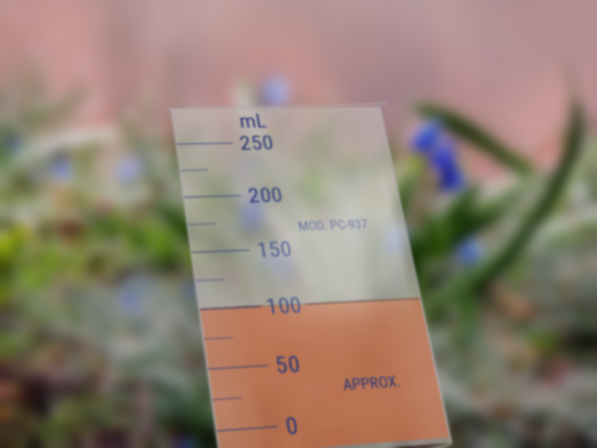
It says 100 mL
